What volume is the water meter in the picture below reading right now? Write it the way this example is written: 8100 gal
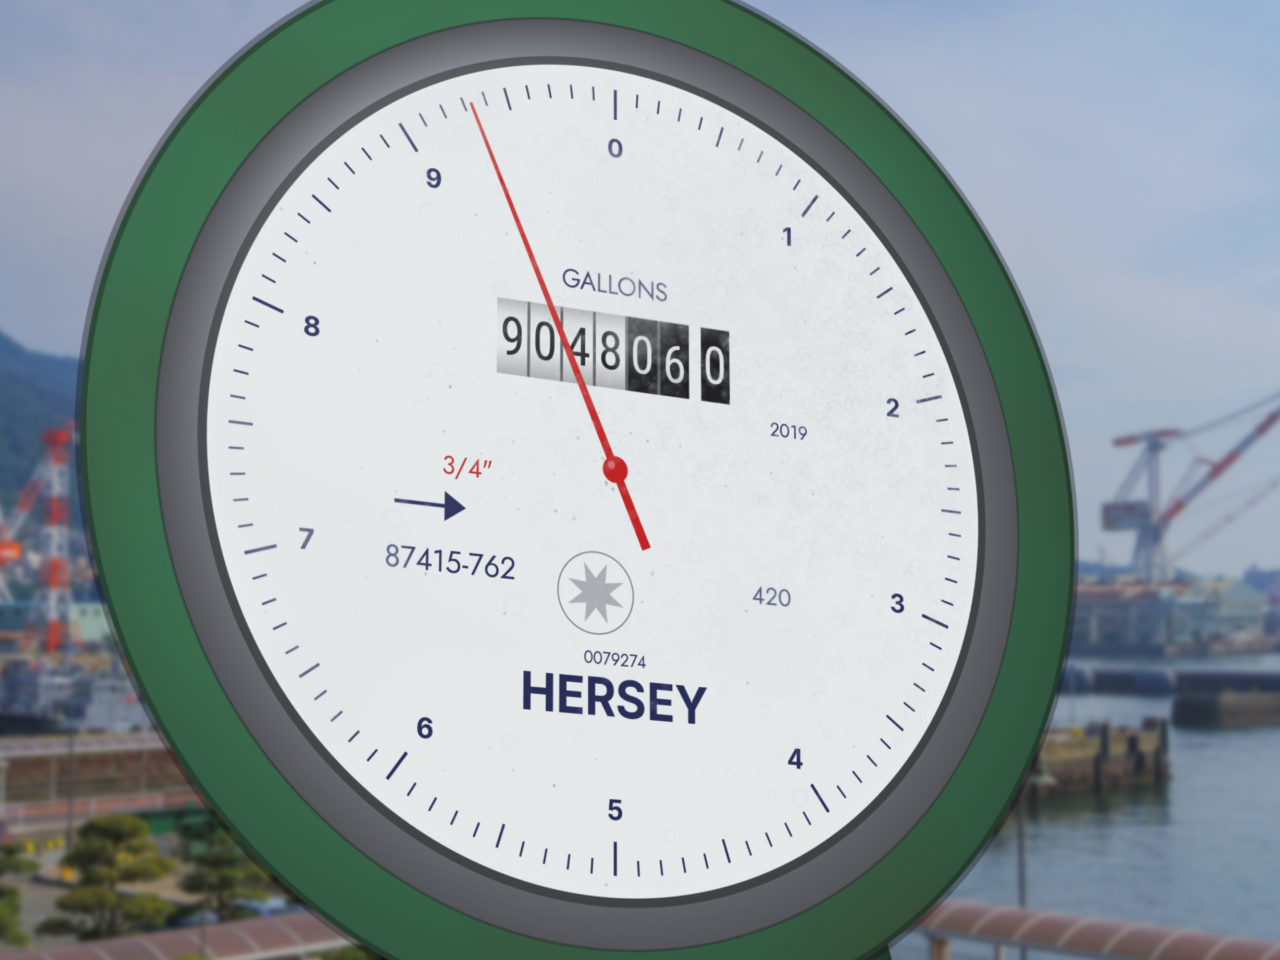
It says 9048059.3 gal
